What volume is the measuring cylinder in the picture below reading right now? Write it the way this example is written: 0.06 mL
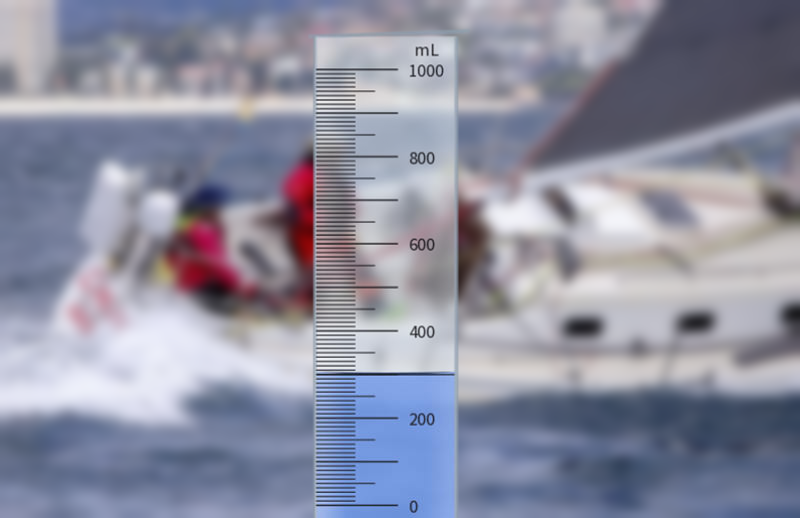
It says 300 mL
